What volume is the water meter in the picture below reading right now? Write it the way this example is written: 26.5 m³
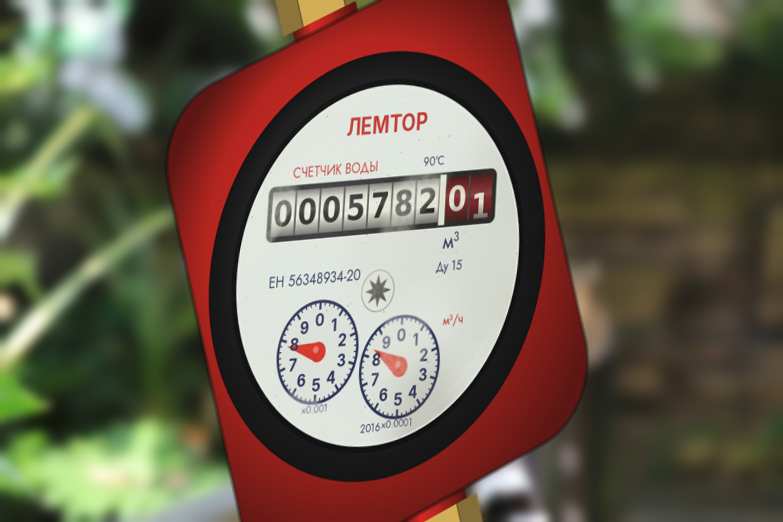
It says 5782.0078 m³
